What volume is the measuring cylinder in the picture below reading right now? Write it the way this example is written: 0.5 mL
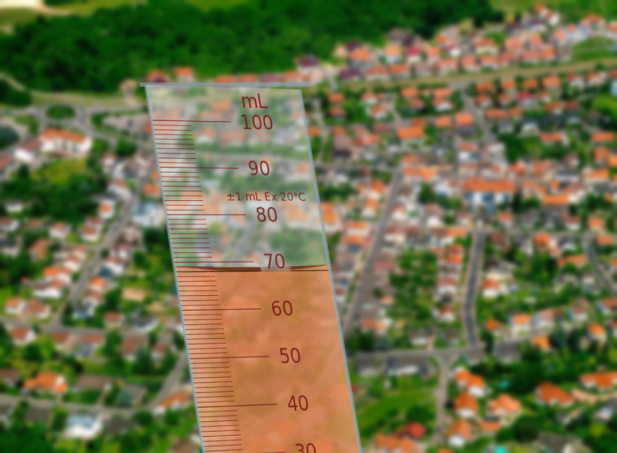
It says 68 mL
